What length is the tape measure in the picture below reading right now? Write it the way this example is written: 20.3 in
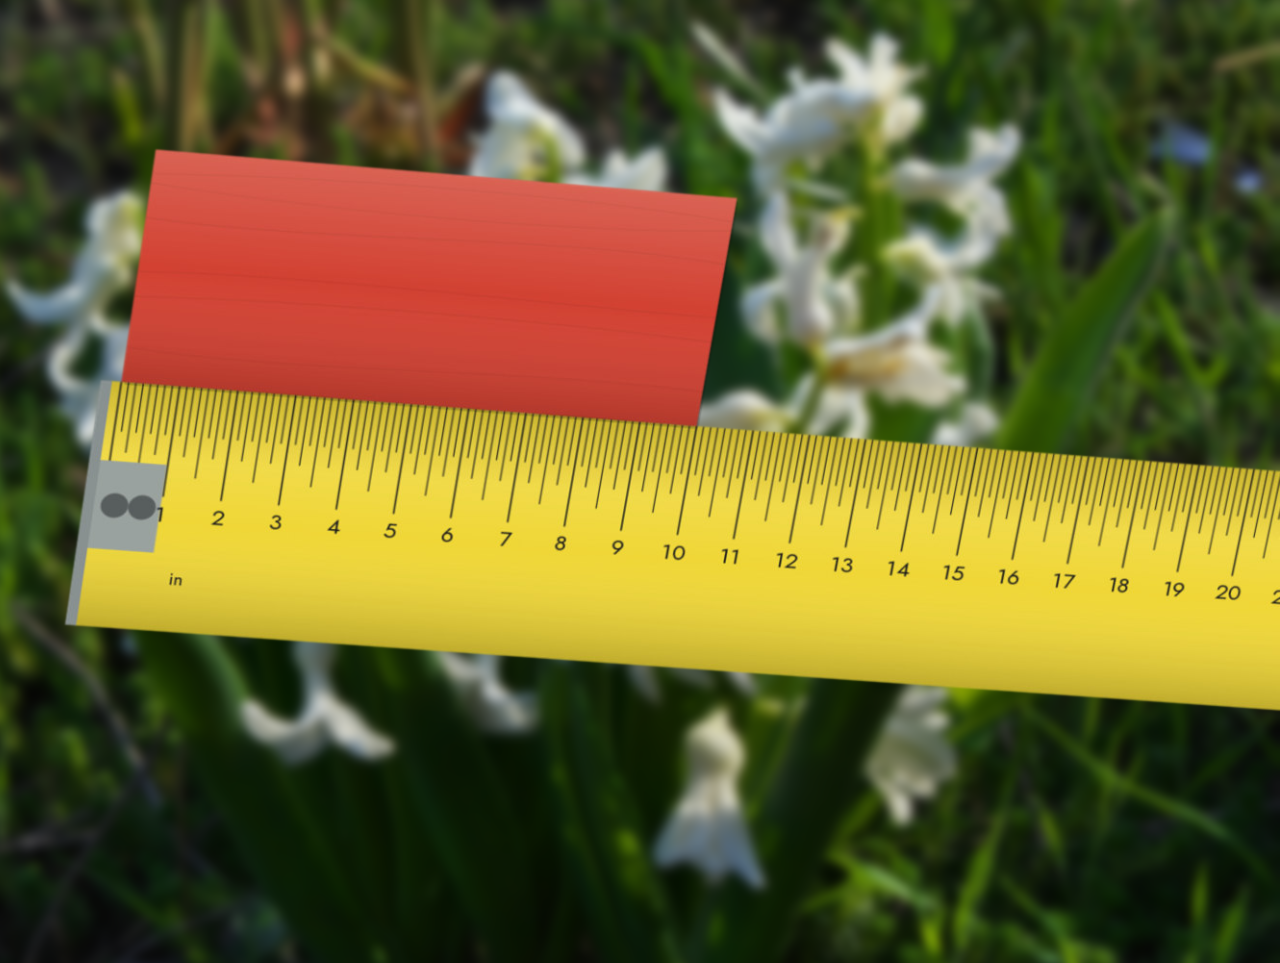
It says 10 in
